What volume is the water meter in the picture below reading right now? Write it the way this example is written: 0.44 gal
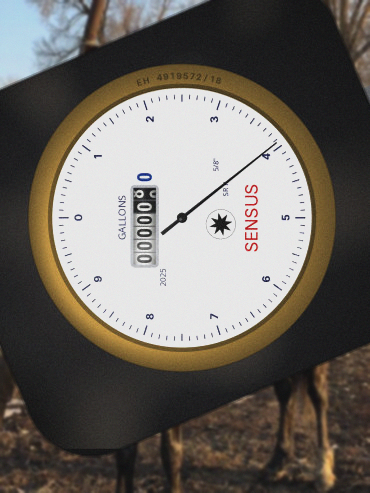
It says 83.9 gal
